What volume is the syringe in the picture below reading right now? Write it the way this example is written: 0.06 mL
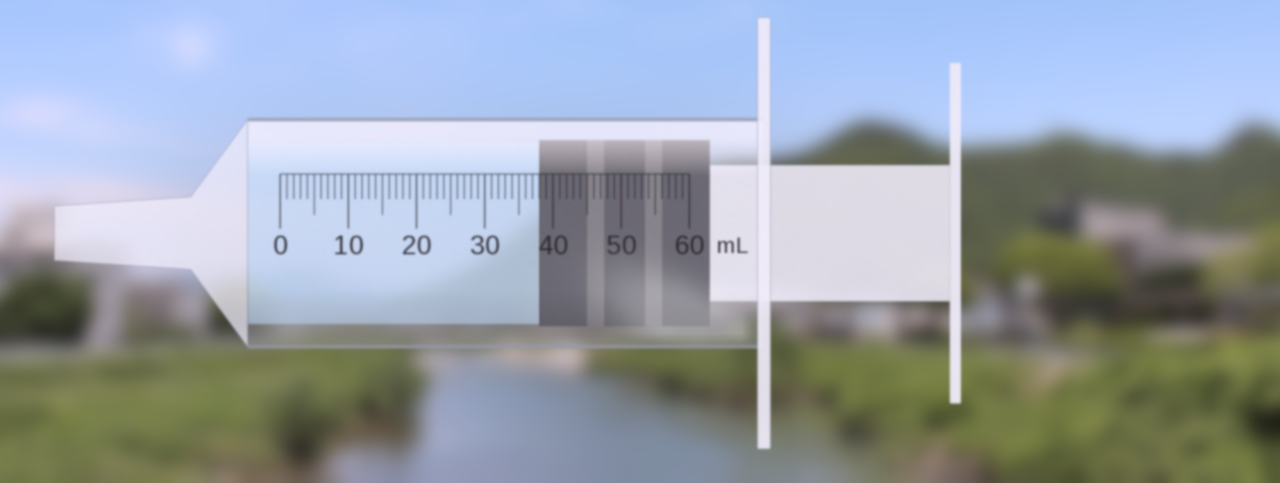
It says 38 mL
